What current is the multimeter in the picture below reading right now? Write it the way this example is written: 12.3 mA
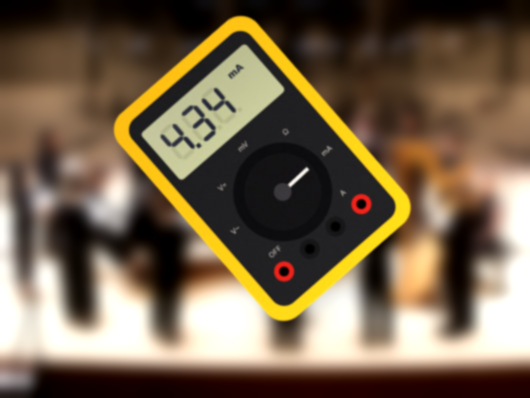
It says 4.34 mA
